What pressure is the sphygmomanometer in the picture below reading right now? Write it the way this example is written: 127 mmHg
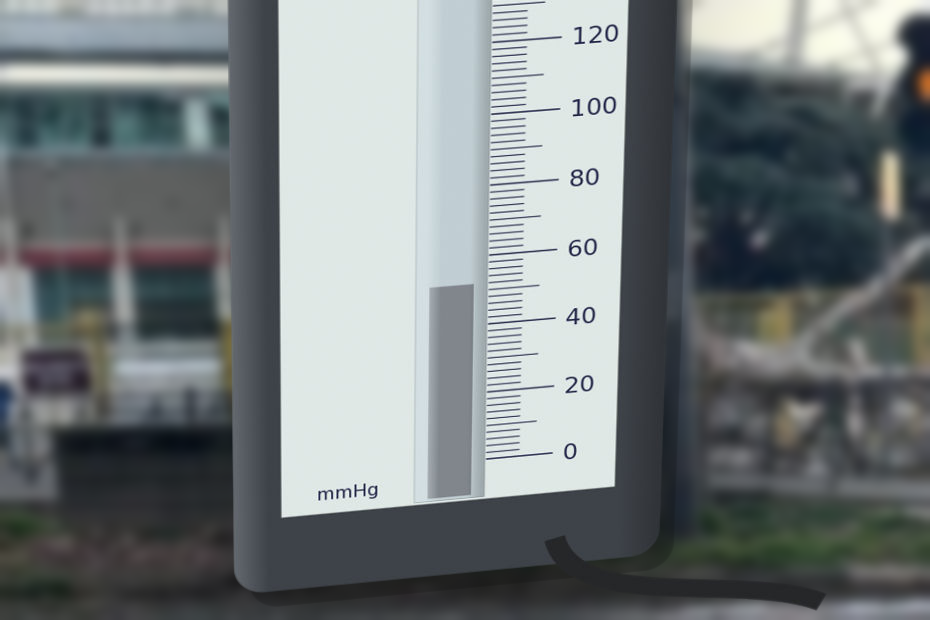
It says 52 mmHg
